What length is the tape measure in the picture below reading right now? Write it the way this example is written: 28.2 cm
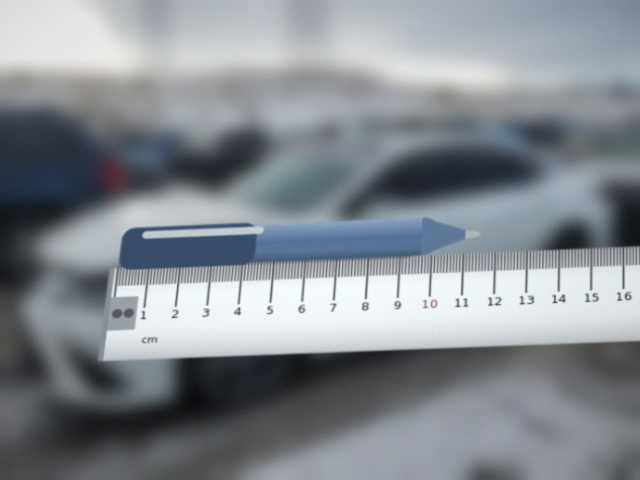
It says 11.5 cm
